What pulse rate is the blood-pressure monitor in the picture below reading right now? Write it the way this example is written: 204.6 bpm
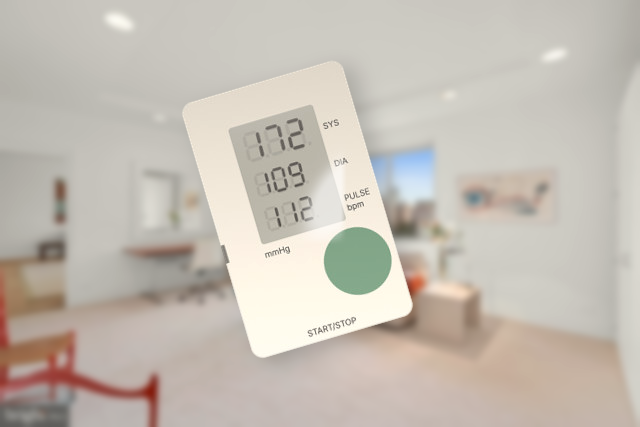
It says 112 bpm
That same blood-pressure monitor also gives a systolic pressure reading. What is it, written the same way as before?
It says 172 mmHg
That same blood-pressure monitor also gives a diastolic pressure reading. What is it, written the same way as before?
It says 109 mmHg
